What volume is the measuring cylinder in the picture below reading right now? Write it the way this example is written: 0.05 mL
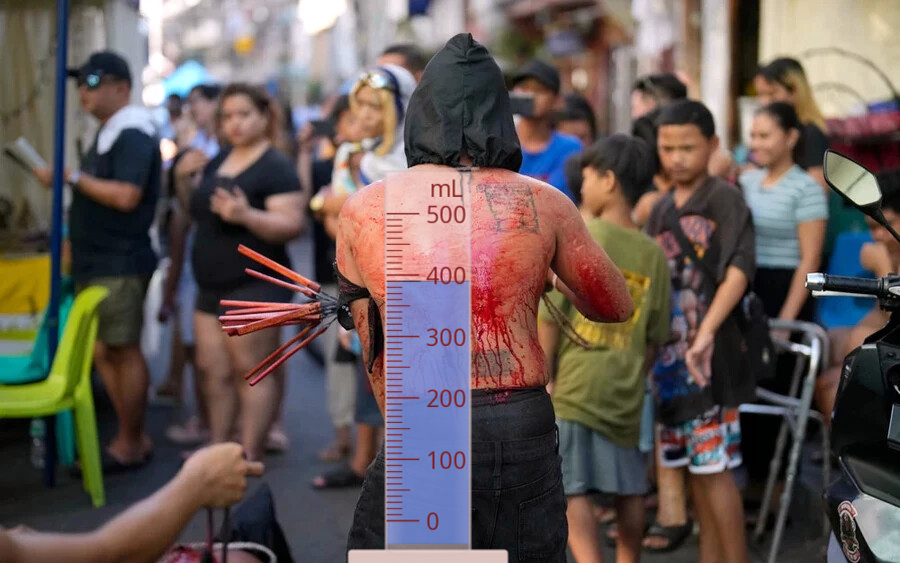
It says 390 mL
